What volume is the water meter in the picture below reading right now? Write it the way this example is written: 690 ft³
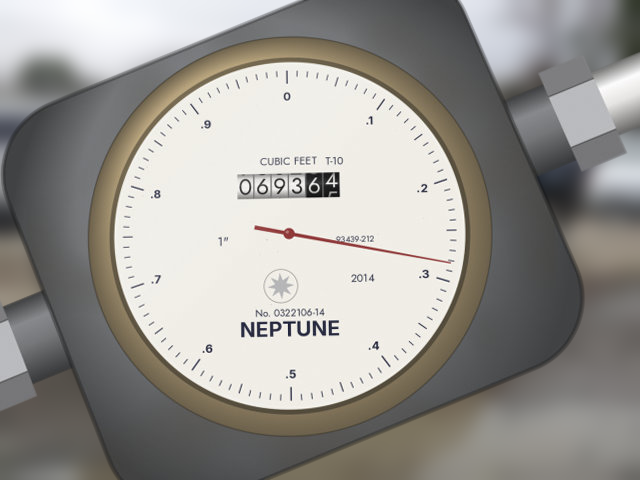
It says 69364.28 ft³
